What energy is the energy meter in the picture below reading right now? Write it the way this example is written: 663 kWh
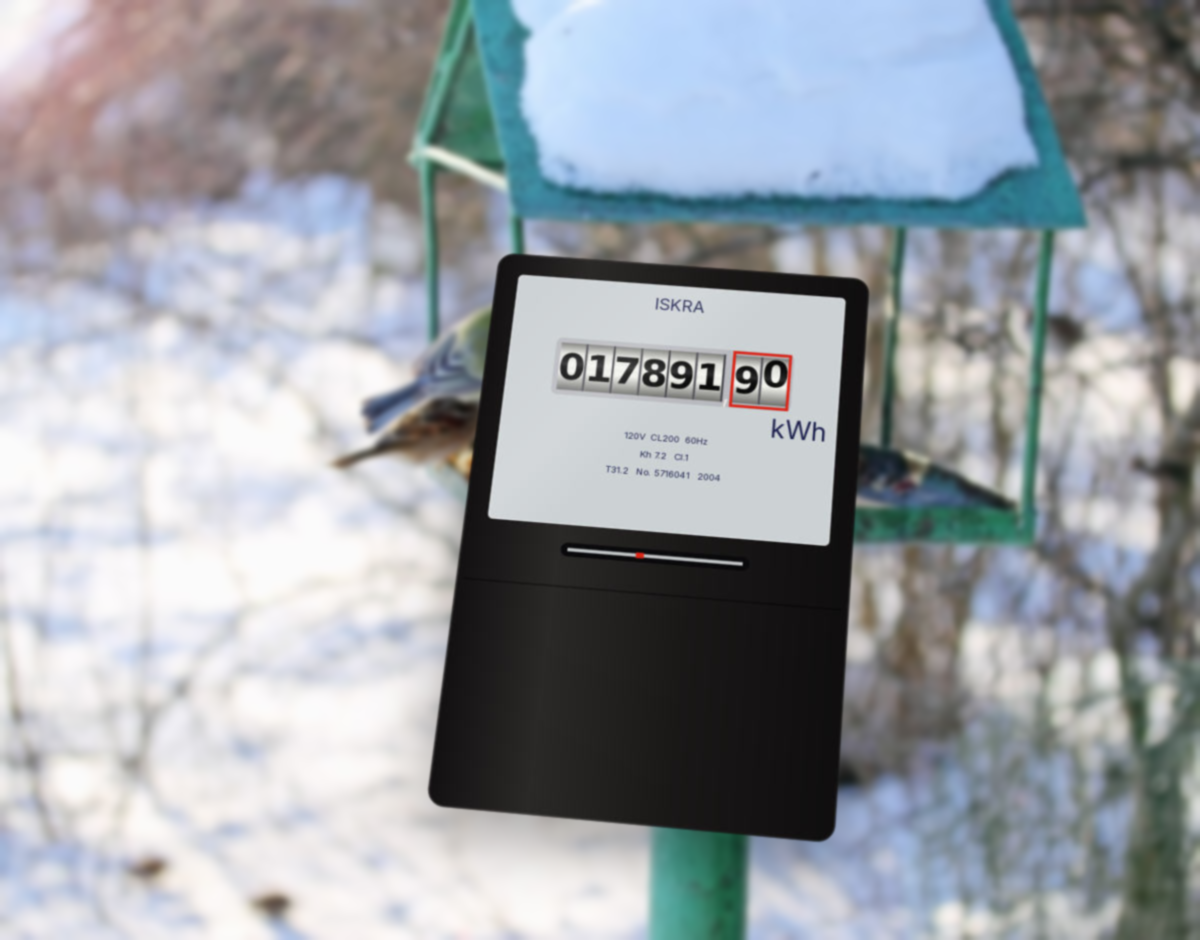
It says 17891.90 kWh
